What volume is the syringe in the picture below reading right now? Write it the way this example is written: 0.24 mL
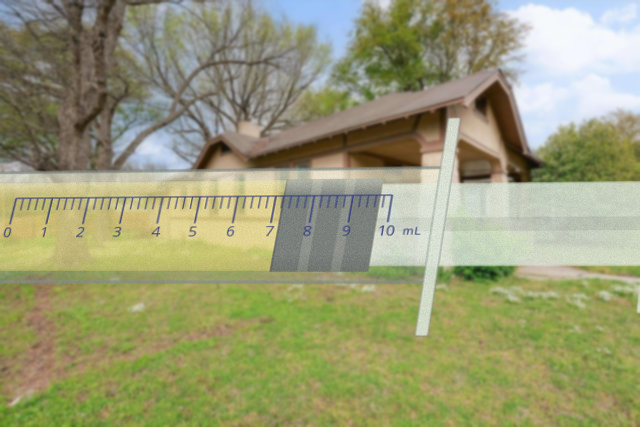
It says 7.2 mL
